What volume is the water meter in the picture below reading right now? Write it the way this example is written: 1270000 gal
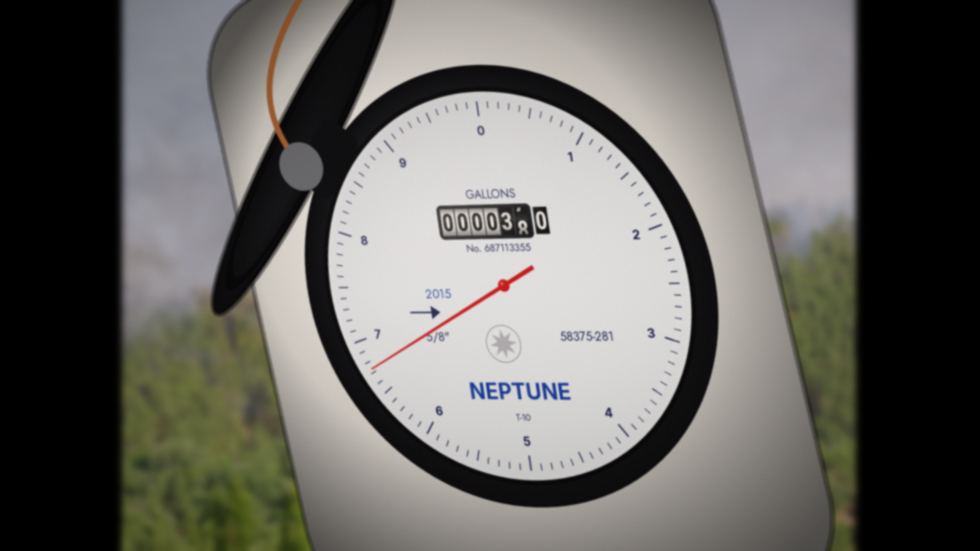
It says 376.7 gal
